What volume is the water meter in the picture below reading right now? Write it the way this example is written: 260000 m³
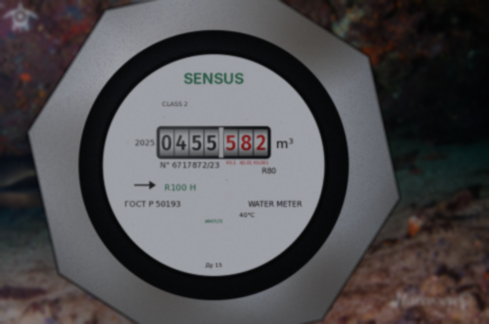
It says 455.582 m³
